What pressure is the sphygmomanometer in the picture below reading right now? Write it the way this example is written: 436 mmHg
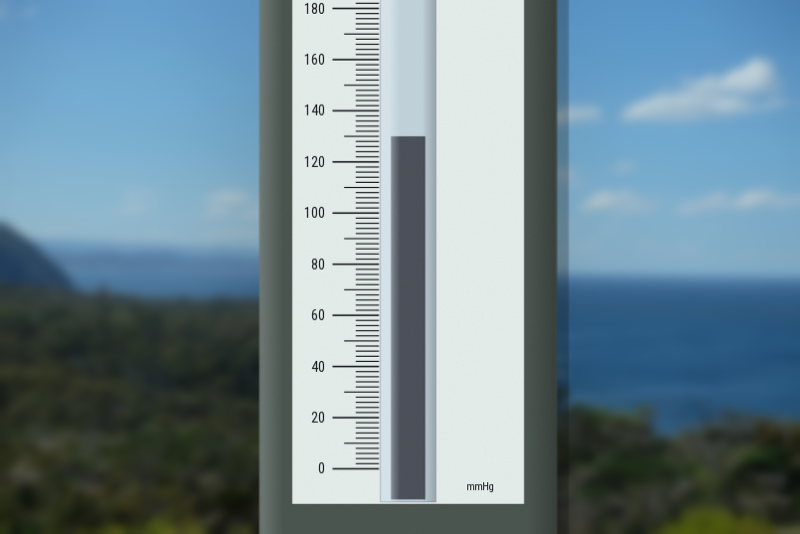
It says 130 mmHg
